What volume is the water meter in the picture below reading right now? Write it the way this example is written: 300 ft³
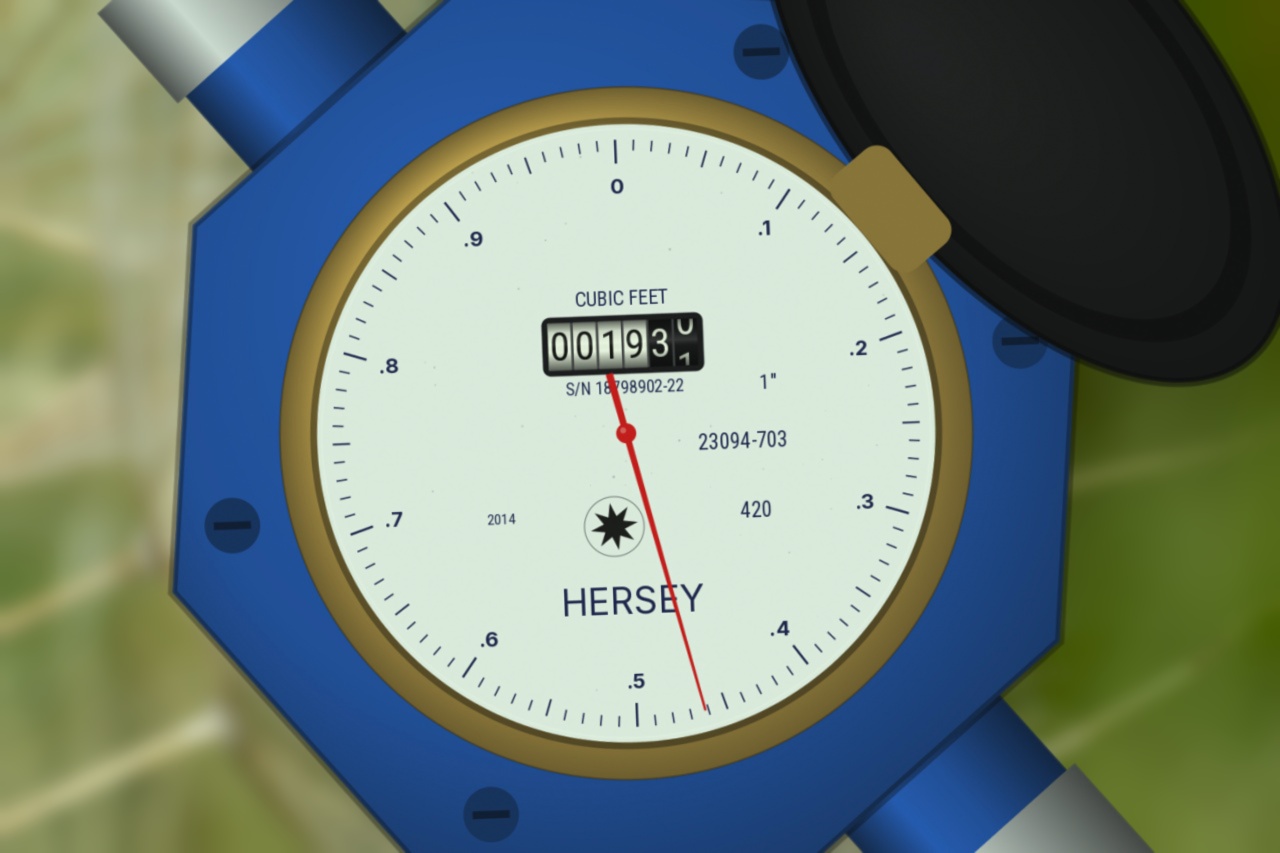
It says 1930.46 ft³
